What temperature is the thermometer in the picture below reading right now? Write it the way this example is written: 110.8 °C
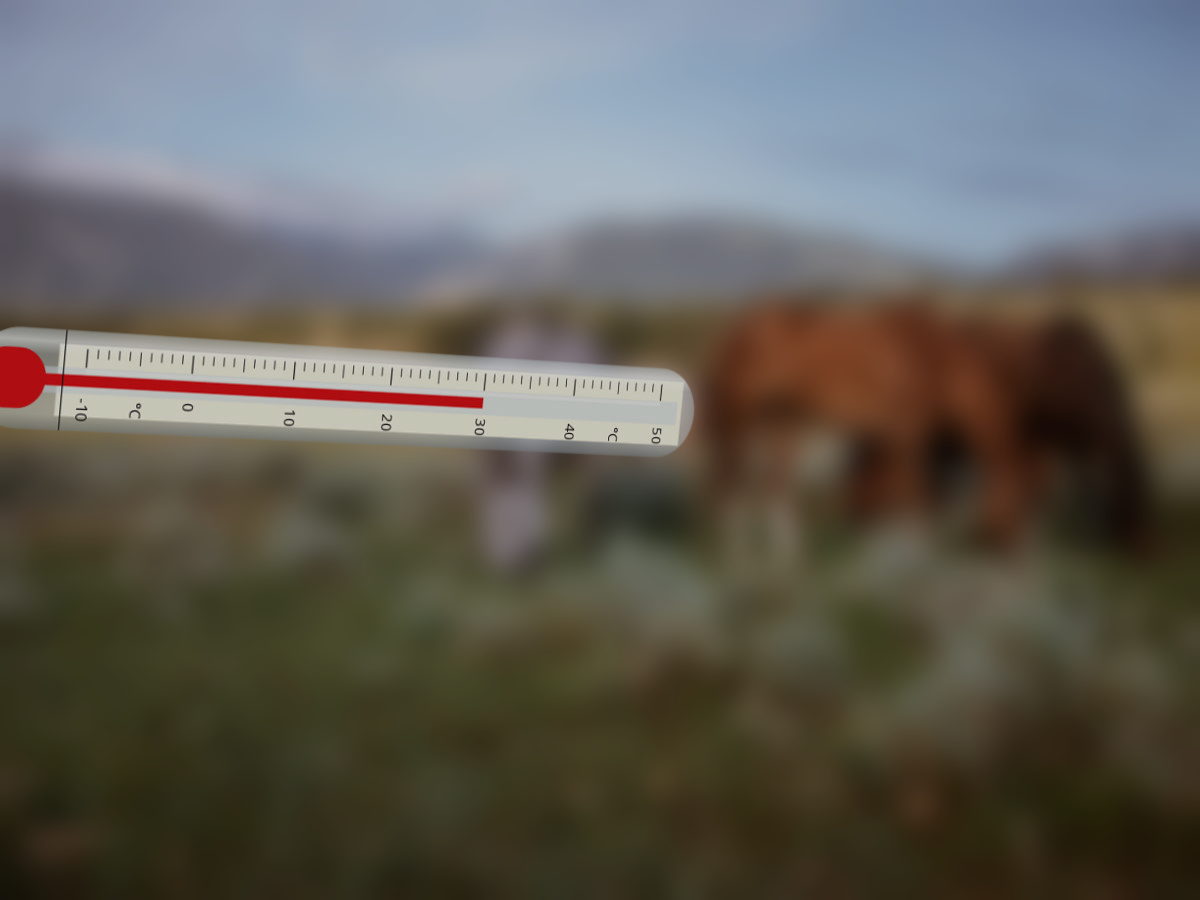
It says 30 °C
